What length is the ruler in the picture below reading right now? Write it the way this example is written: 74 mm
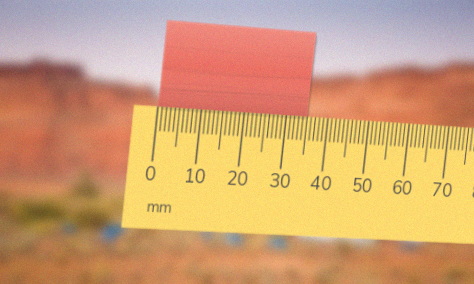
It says 35 mm
